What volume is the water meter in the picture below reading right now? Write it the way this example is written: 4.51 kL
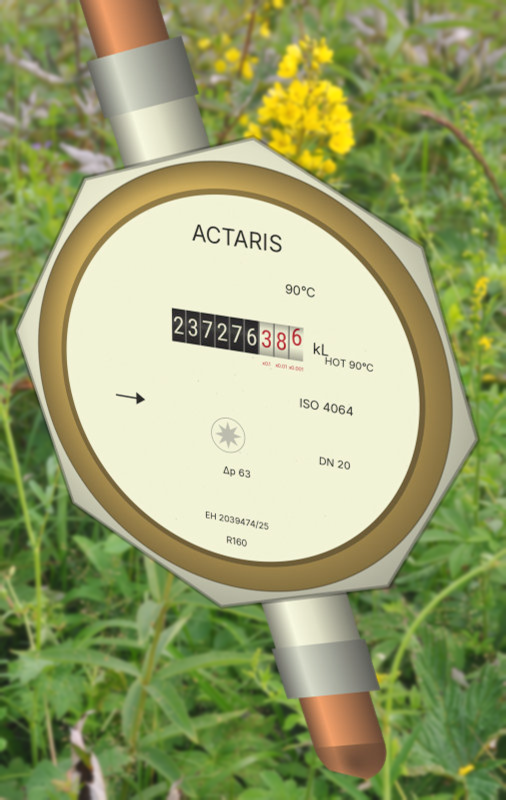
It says 237276.386 kL
